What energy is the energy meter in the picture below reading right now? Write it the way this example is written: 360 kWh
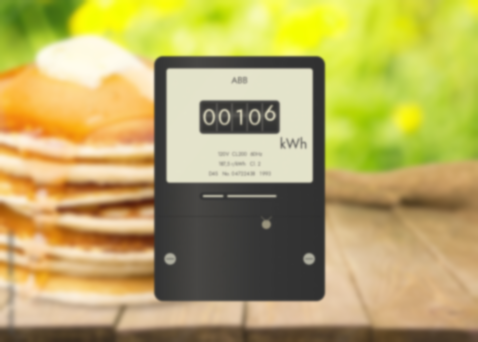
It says 106 kWh
